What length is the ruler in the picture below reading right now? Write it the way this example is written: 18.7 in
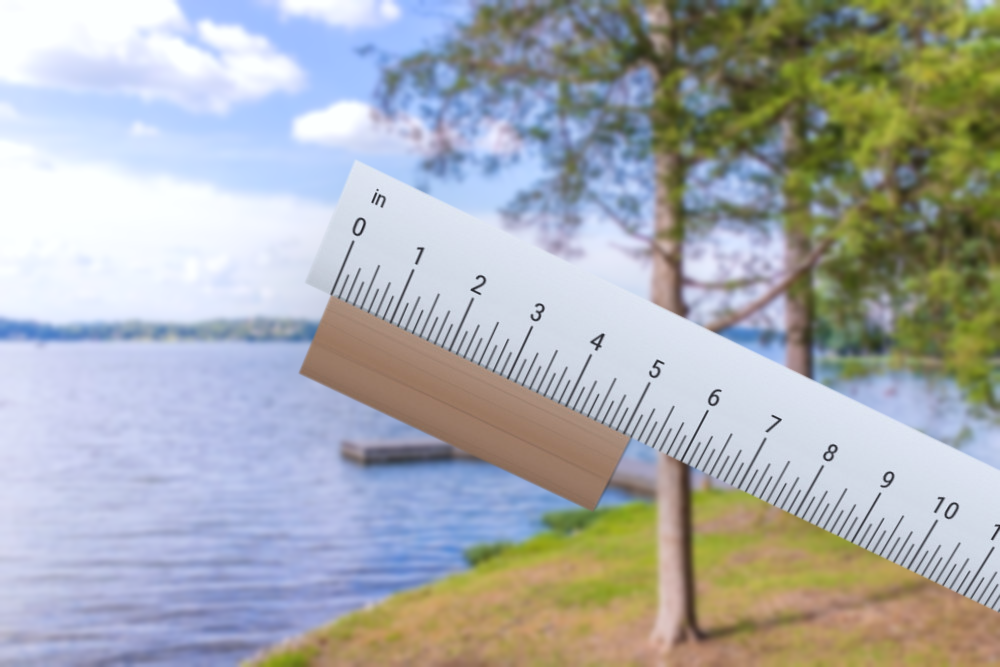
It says 5.125 in
